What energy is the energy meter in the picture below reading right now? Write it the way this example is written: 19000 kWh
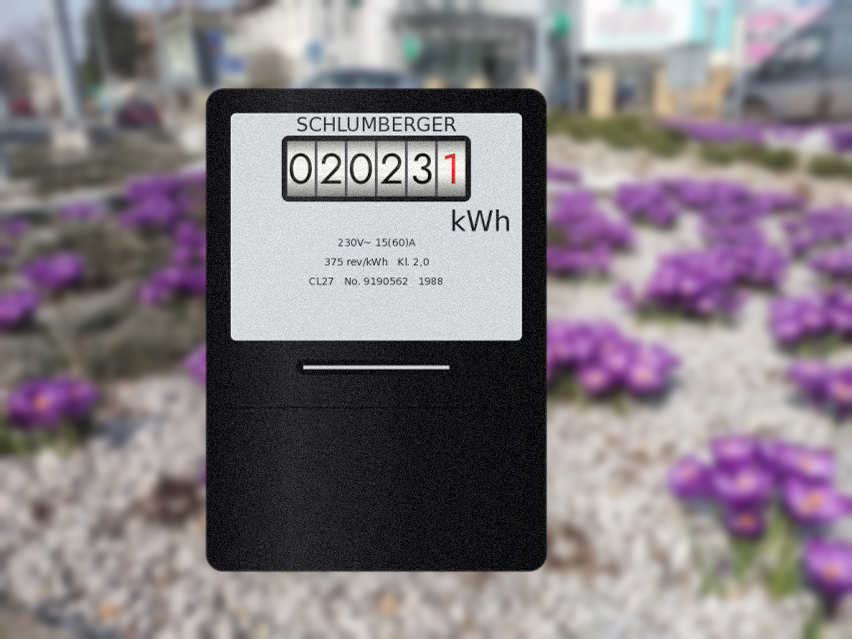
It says 2023.1 kWh
